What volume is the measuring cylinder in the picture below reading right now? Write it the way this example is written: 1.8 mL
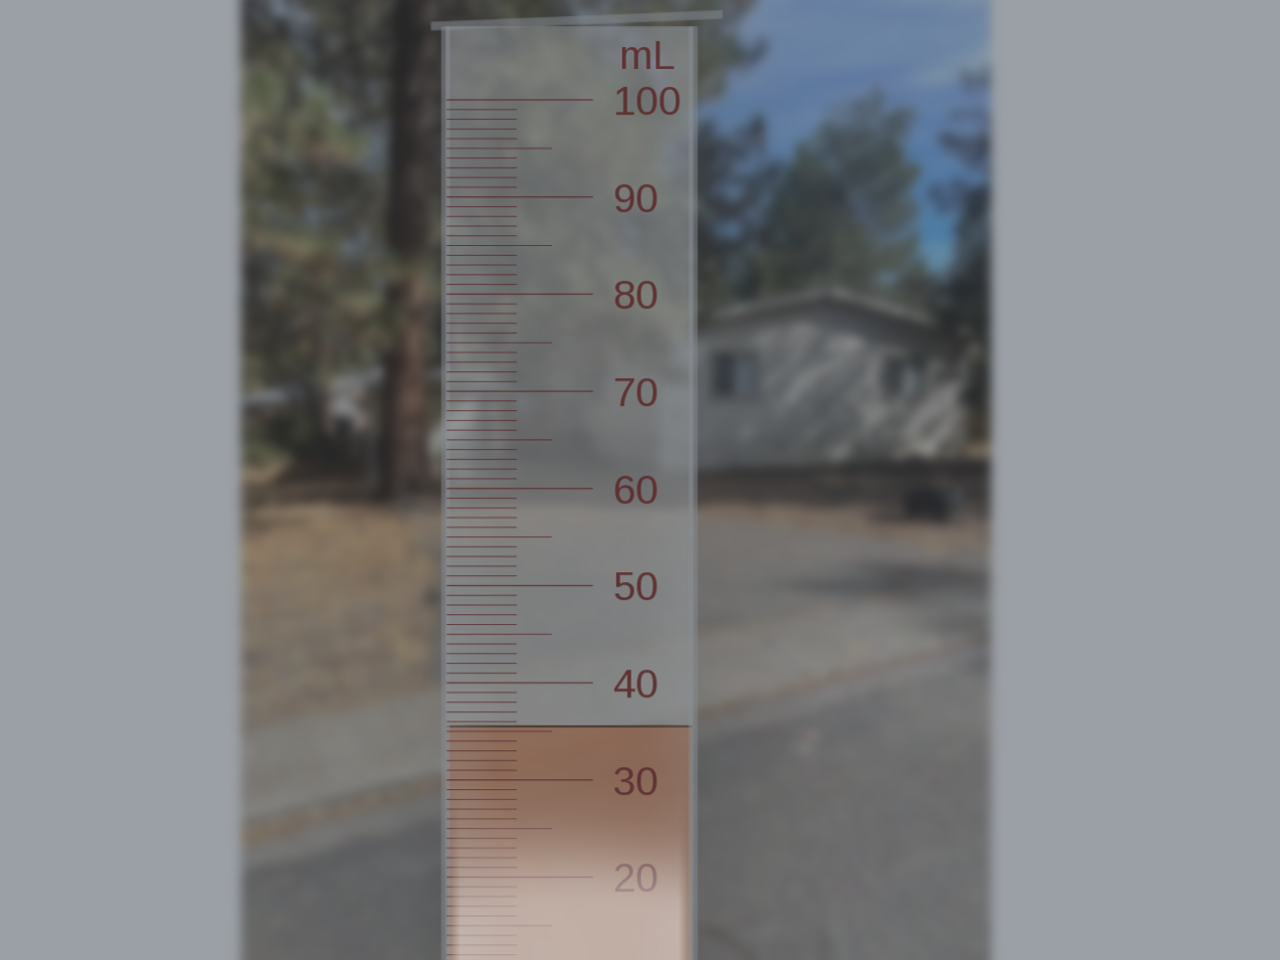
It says 35.5 mL
